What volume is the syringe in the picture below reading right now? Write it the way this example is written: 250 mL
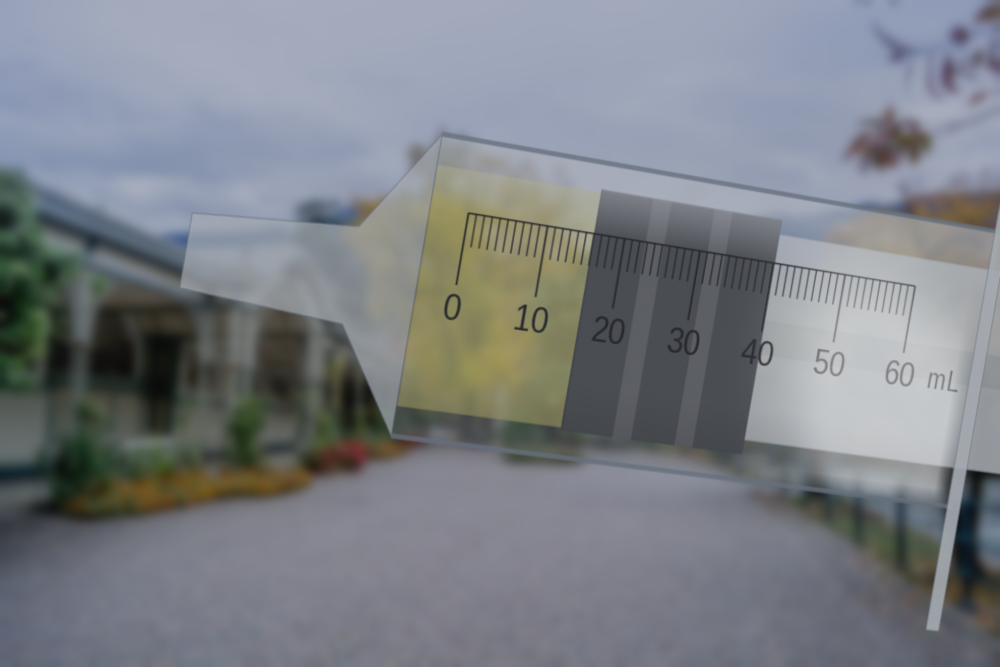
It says 16 mL
